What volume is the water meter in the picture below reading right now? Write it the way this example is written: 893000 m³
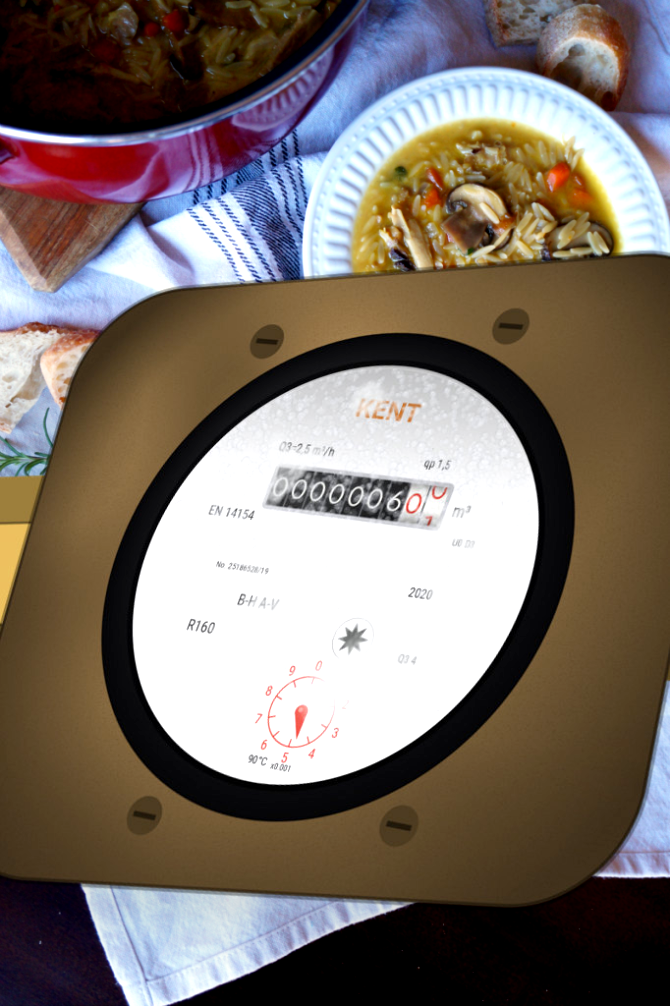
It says 6.004 m³
